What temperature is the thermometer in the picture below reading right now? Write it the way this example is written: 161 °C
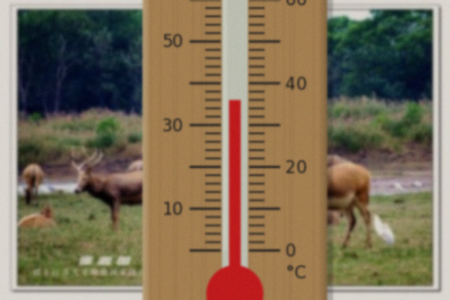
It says 36 °C
